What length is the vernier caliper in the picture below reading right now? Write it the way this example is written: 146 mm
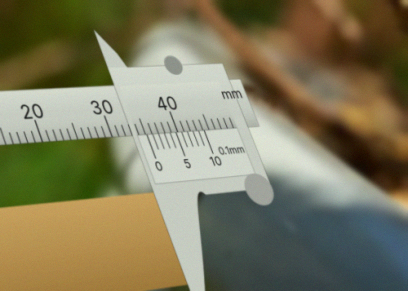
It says 35.2 mm
